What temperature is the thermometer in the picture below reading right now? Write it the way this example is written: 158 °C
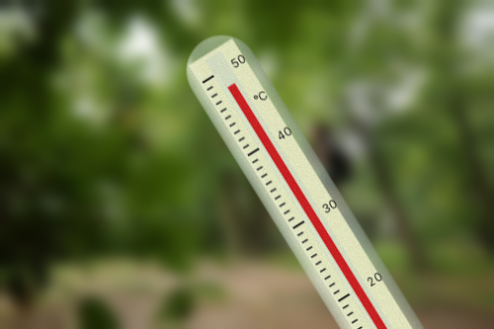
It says 48 °C
